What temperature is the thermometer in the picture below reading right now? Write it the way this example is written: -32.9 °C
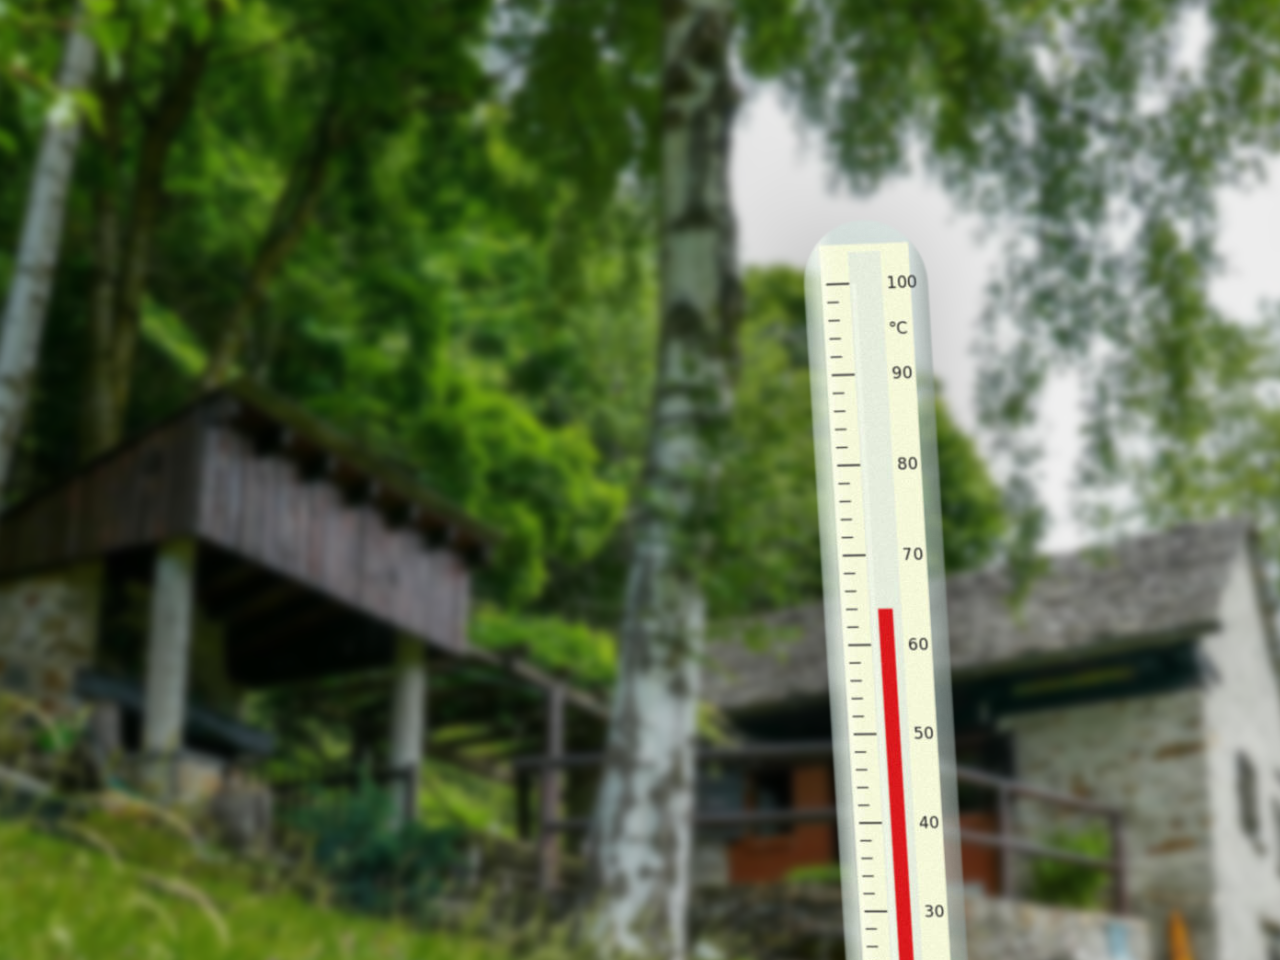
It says 64 °C
